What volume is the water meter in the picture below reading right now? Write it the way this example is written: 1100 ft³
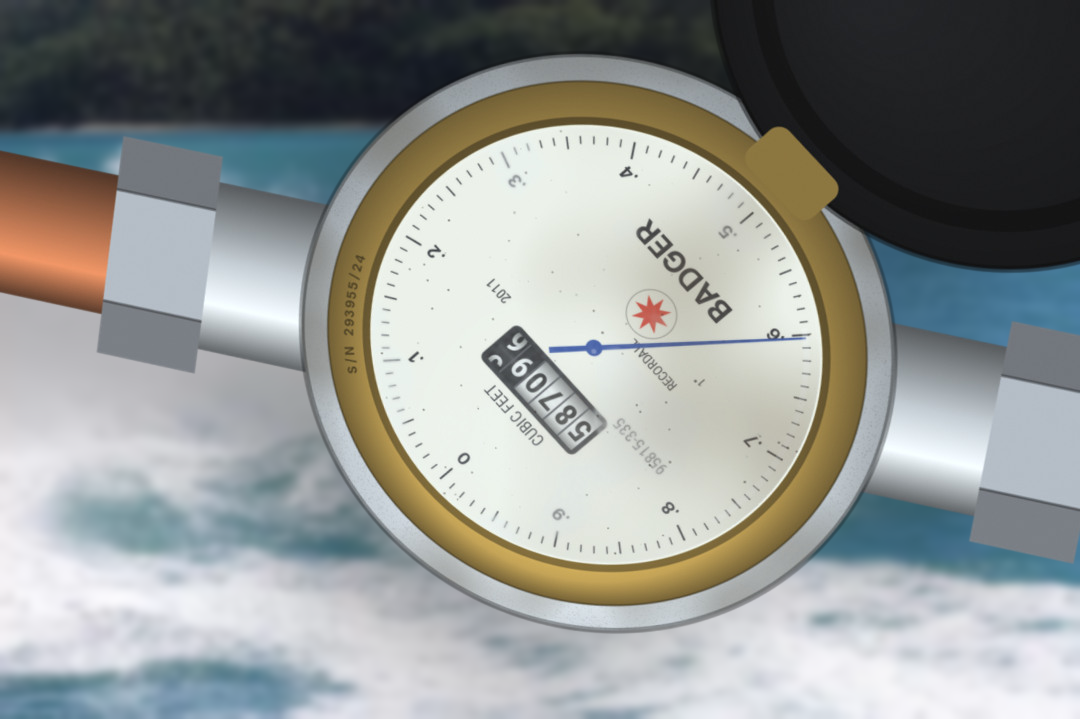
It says 587095.60 ft³
